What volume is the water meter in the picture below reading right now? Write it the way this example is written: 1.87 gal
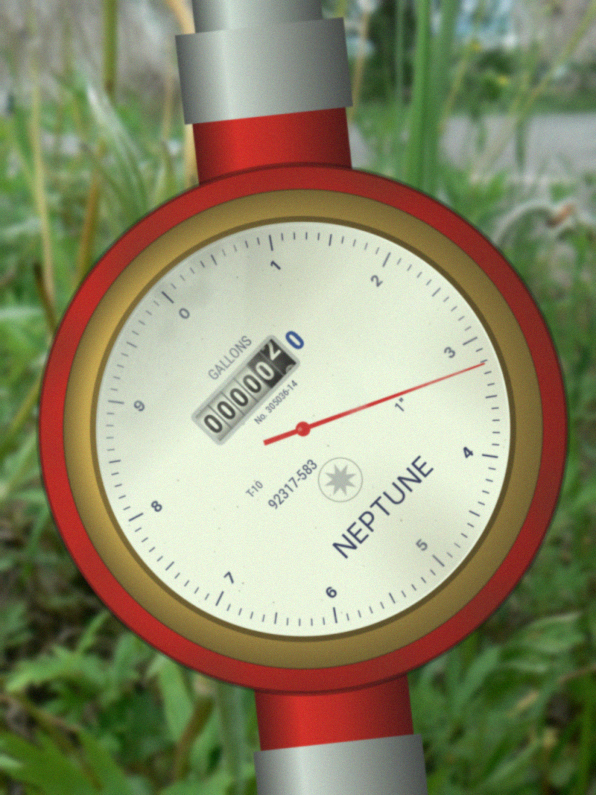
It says 23.2 gal
